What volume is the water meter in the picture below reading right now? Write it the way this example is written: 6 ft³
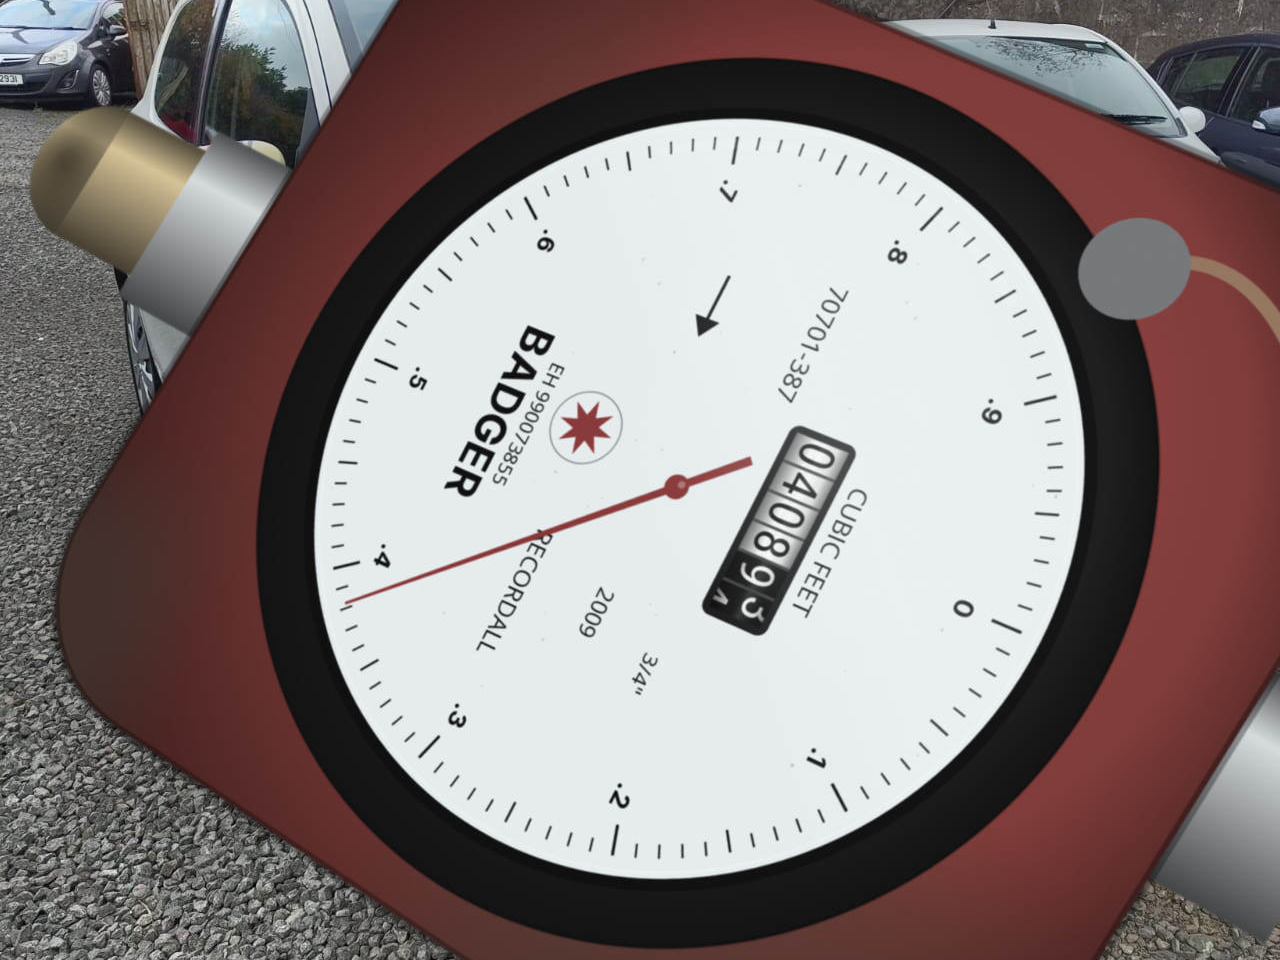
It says 40893.38 ft³
